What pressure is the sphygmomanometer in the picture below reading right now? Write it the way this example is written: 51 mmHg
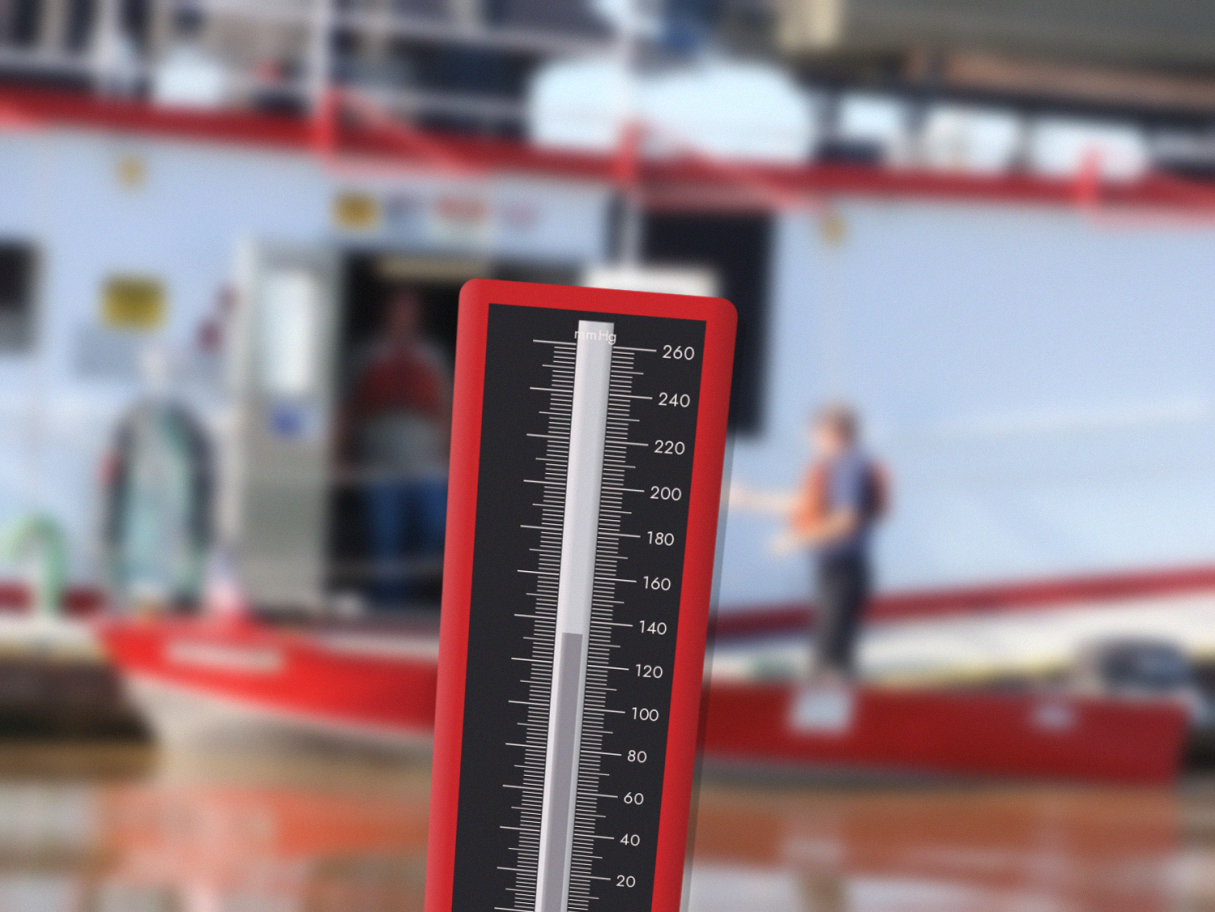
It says 134 mmHg
